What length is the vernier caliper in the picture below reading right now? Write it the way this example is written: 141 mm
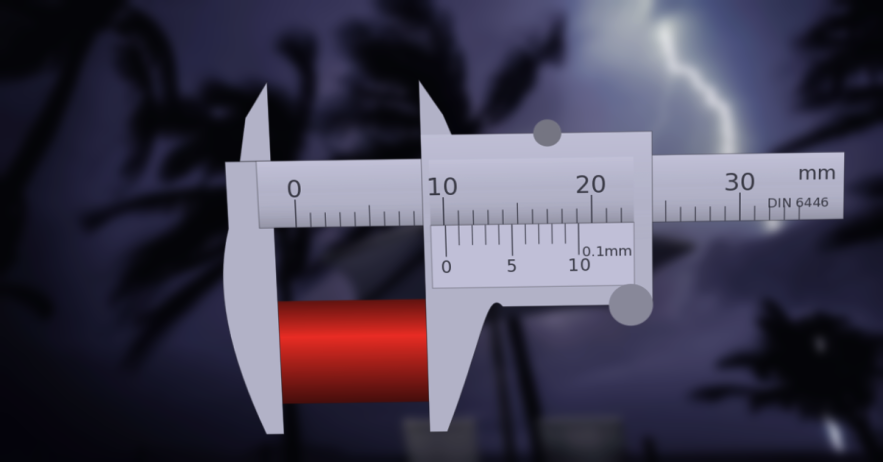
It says 10.1 mm
